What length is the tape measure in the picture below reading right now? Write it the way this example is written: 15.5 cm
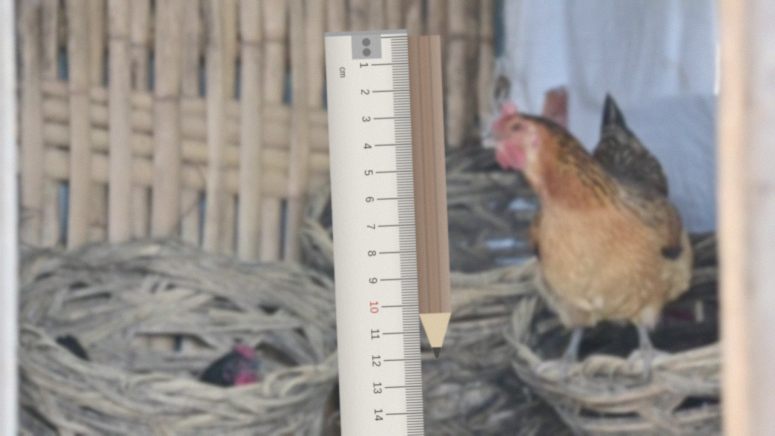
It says 12 cm
